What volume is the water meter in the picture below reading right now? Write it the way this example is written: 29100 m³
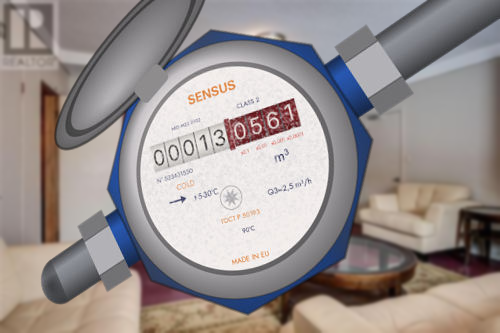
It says 13.0561 m³
